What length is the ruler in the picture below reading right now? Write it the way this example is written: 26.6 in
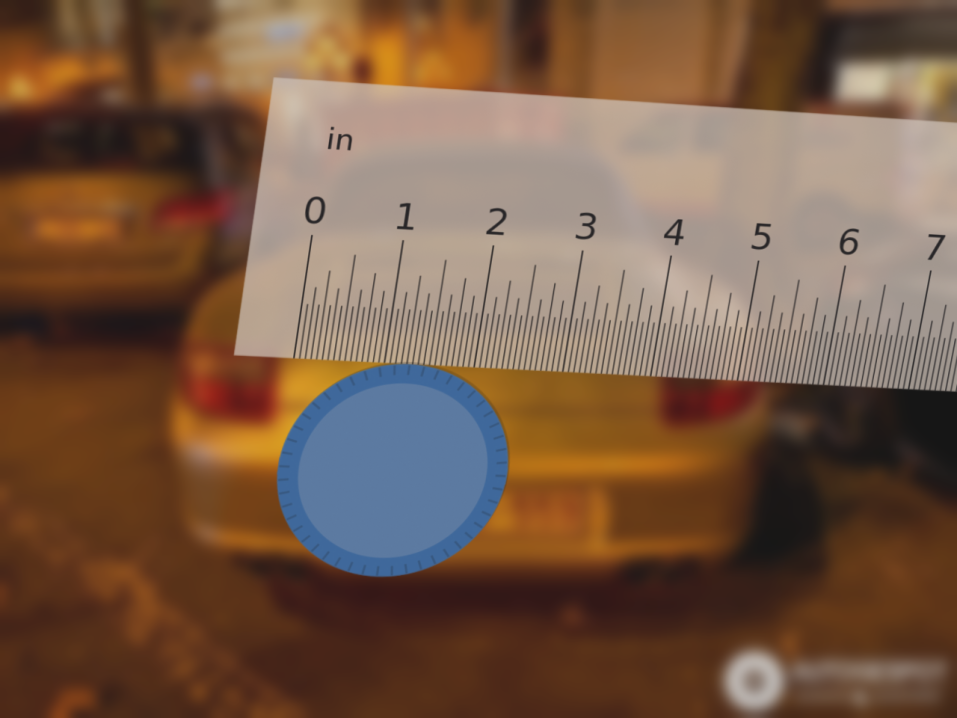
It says 2.5625 in
